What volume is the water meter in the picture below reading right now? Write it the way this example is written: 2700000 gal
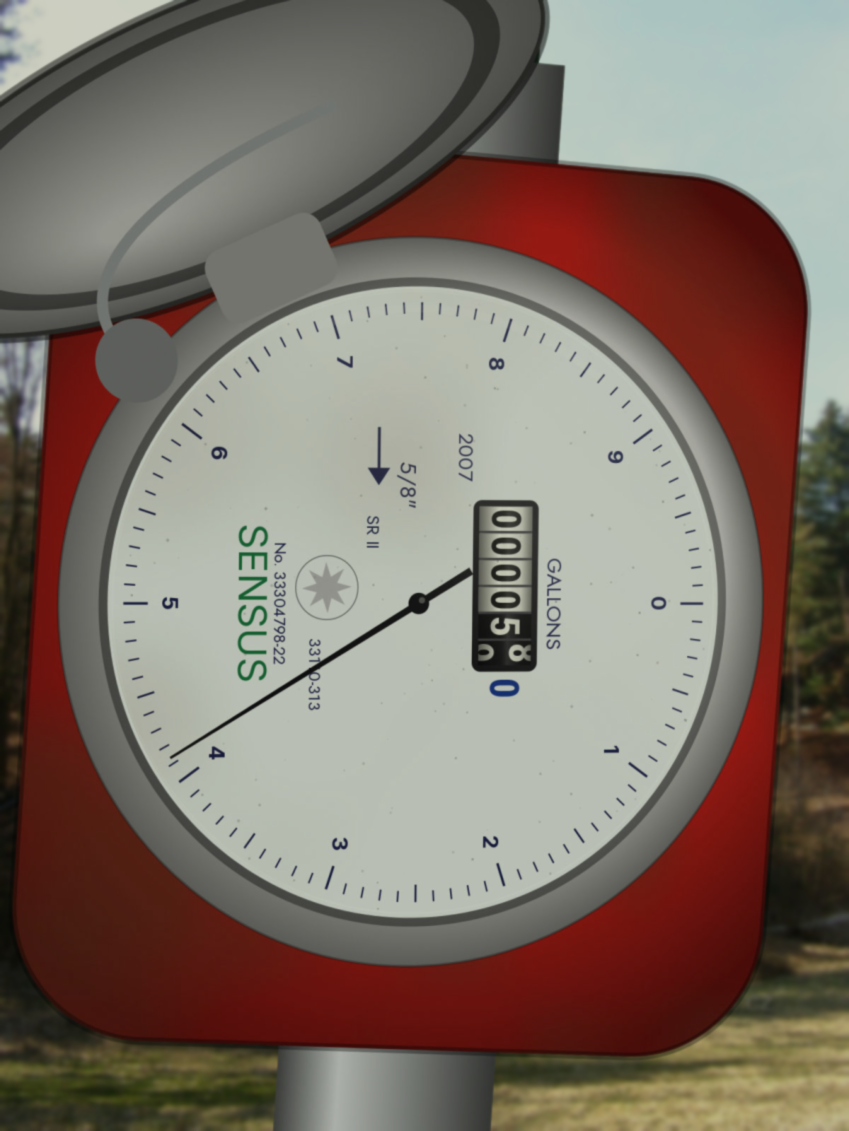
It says 584.1 gal
